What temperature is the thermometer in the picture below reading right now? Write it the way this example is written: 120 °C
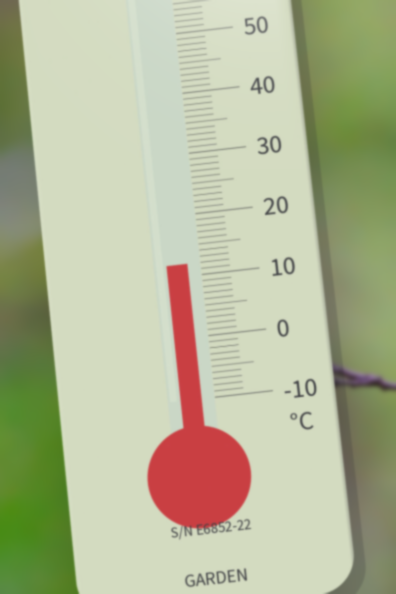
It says 12 °C
